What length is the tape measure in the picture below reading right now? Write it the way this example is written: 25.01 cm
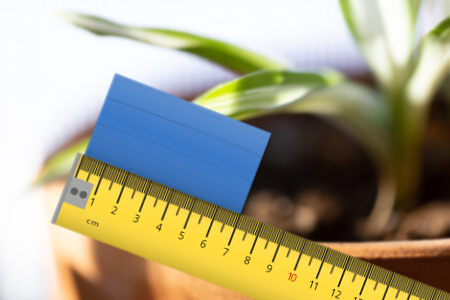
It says 7 cm
